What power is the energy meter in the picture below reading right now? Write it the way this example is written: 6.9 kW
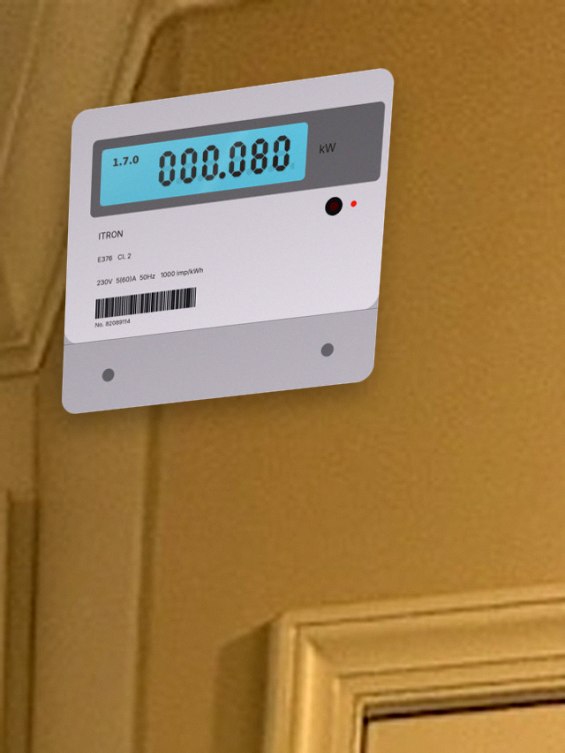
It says 0.080 kW
